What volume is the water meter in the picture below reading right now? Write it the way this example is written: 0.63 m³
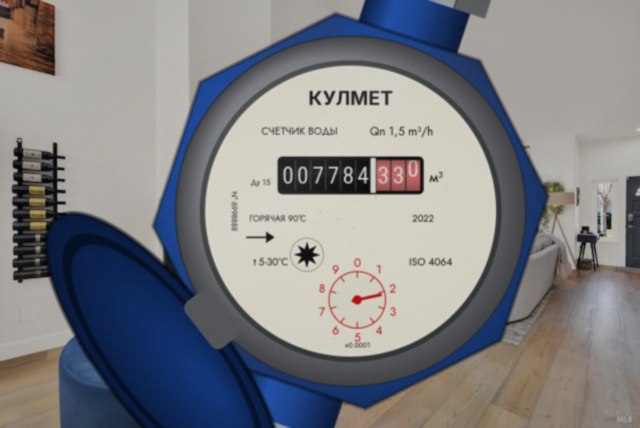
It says 7784.3302 m³
